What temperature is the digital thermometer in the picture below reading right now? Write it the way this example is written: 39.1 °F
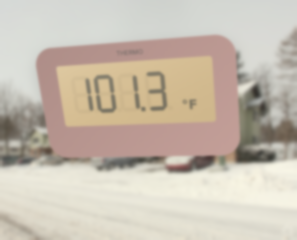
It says 101.3 °F
